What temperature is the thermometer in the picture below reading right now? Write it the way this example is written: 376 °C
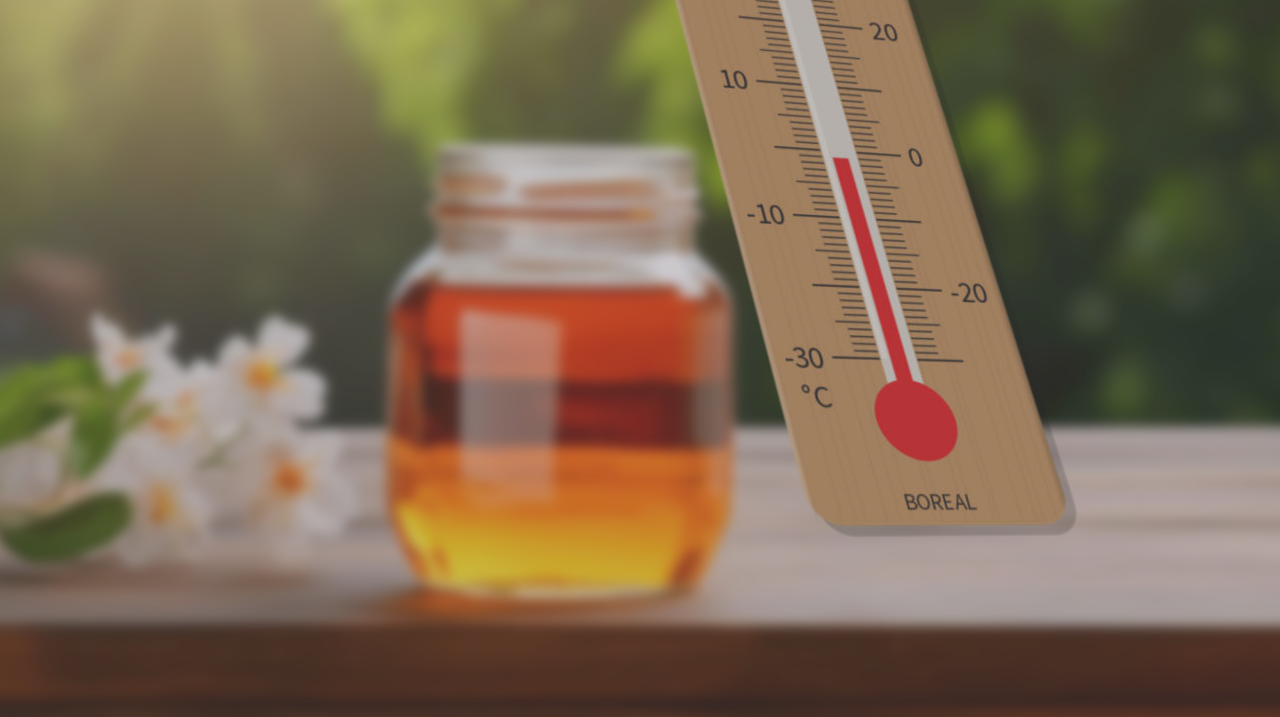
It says -1 °C
